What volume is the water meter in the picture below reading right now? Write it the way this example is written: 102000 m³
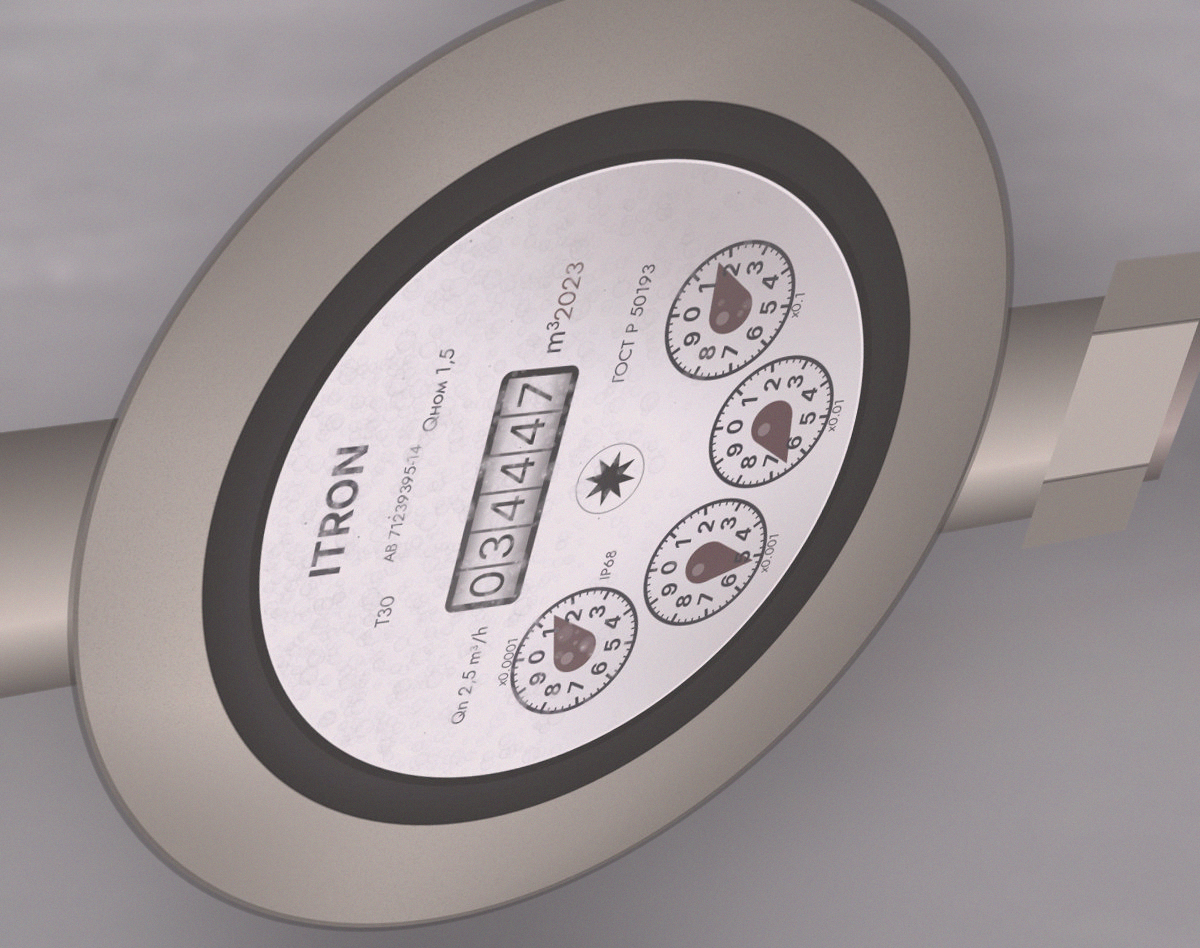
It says 34447.1651 m³
